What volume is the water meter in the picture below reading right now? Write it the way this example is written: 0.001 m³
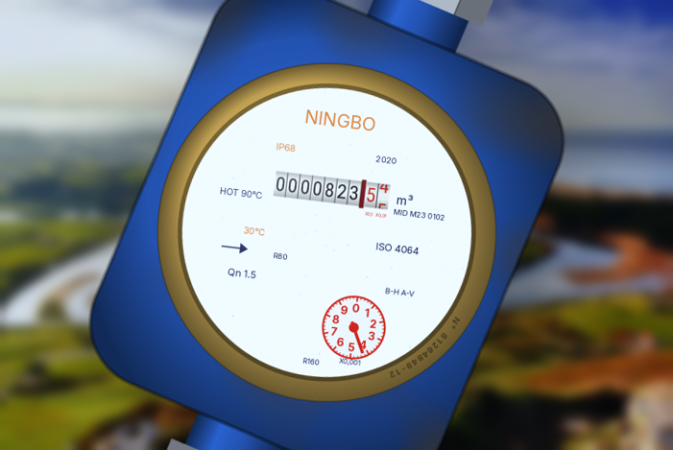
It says 823.544 m³
